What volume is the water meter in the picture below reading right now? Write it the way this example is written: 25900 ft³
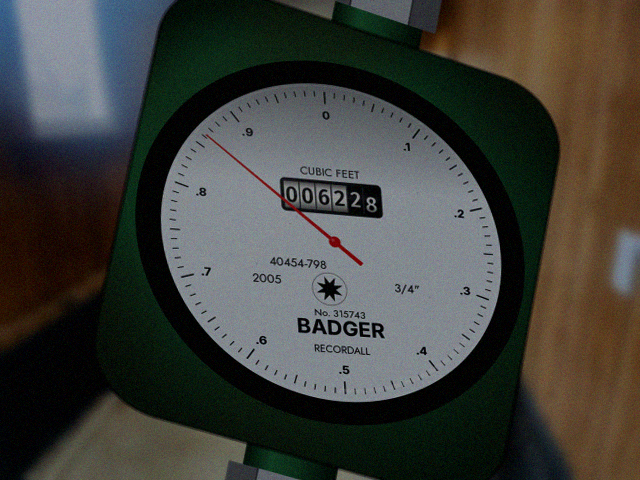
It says 6227.86 ft³
